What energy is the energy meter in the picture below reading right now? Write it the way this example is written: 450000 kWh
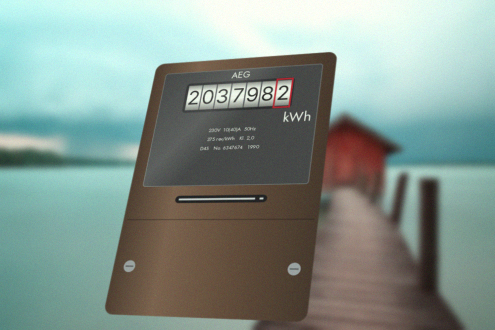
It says 203798.2 kWh
